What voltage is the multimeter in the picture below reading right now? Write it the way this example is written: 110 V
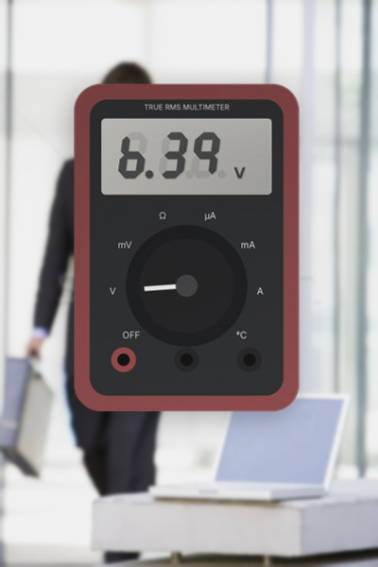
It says 6.39 V
